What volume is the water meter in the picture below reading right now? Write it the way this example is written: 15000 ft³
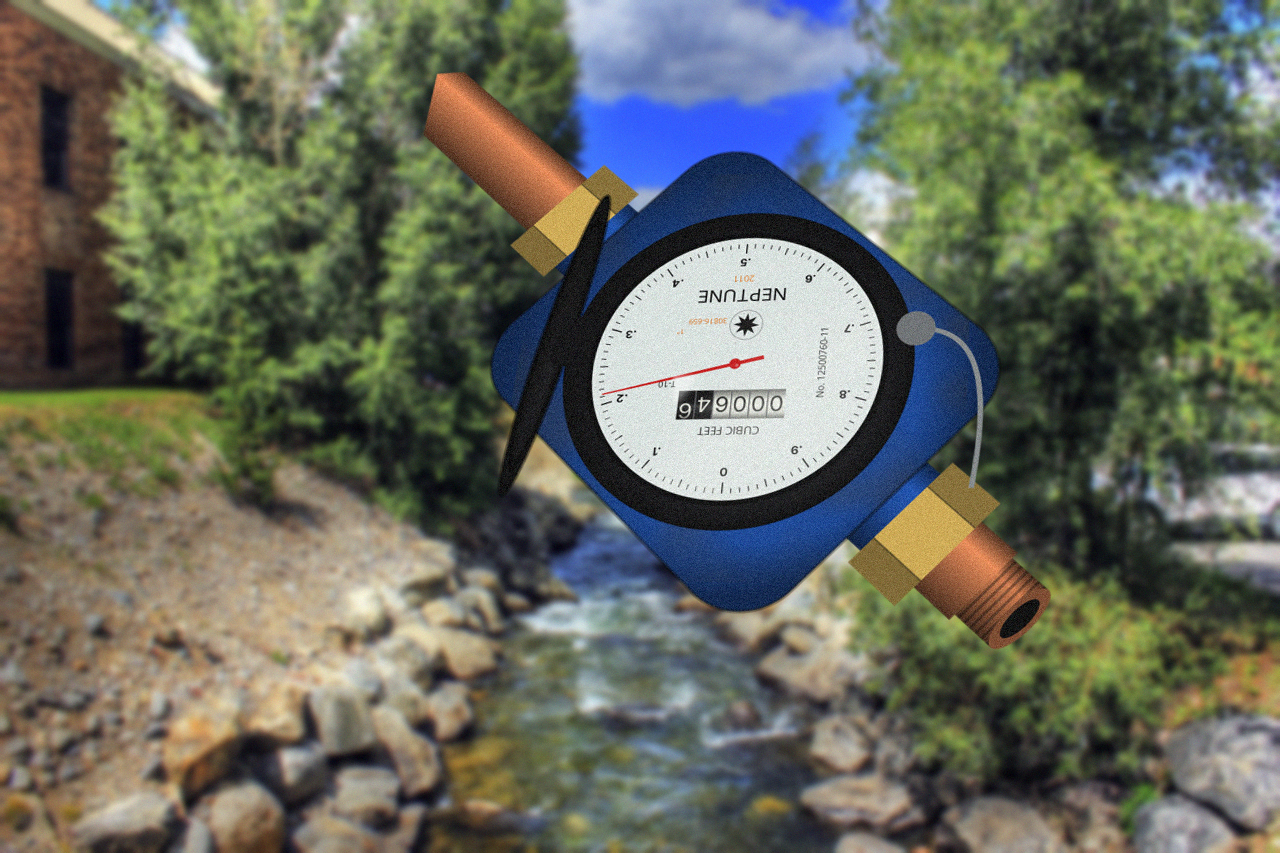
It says 646.21 ft³
